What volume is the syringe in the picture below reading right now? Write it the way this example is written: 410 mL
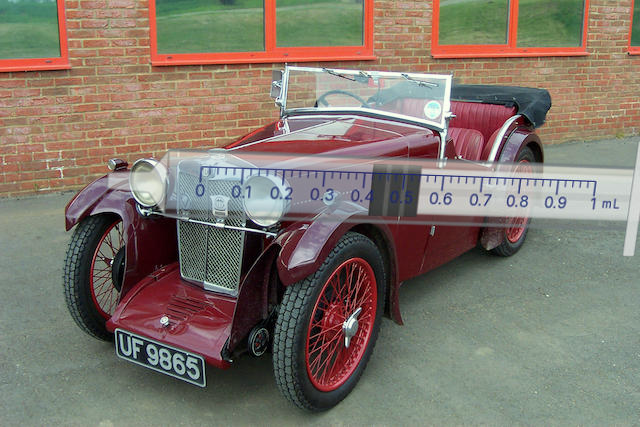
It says 0.42 mL
